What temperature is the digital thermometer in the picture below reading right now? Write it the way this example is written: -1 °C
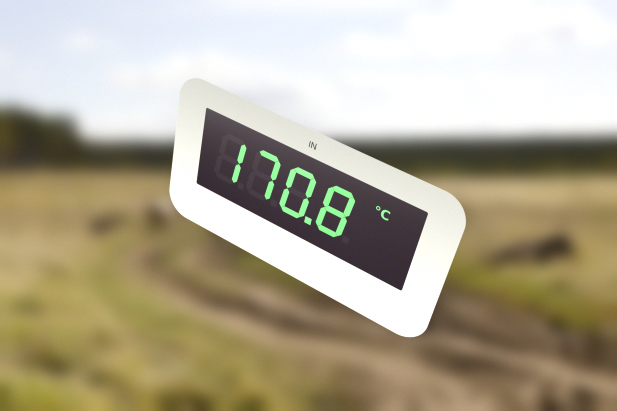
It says 170.8 °C
